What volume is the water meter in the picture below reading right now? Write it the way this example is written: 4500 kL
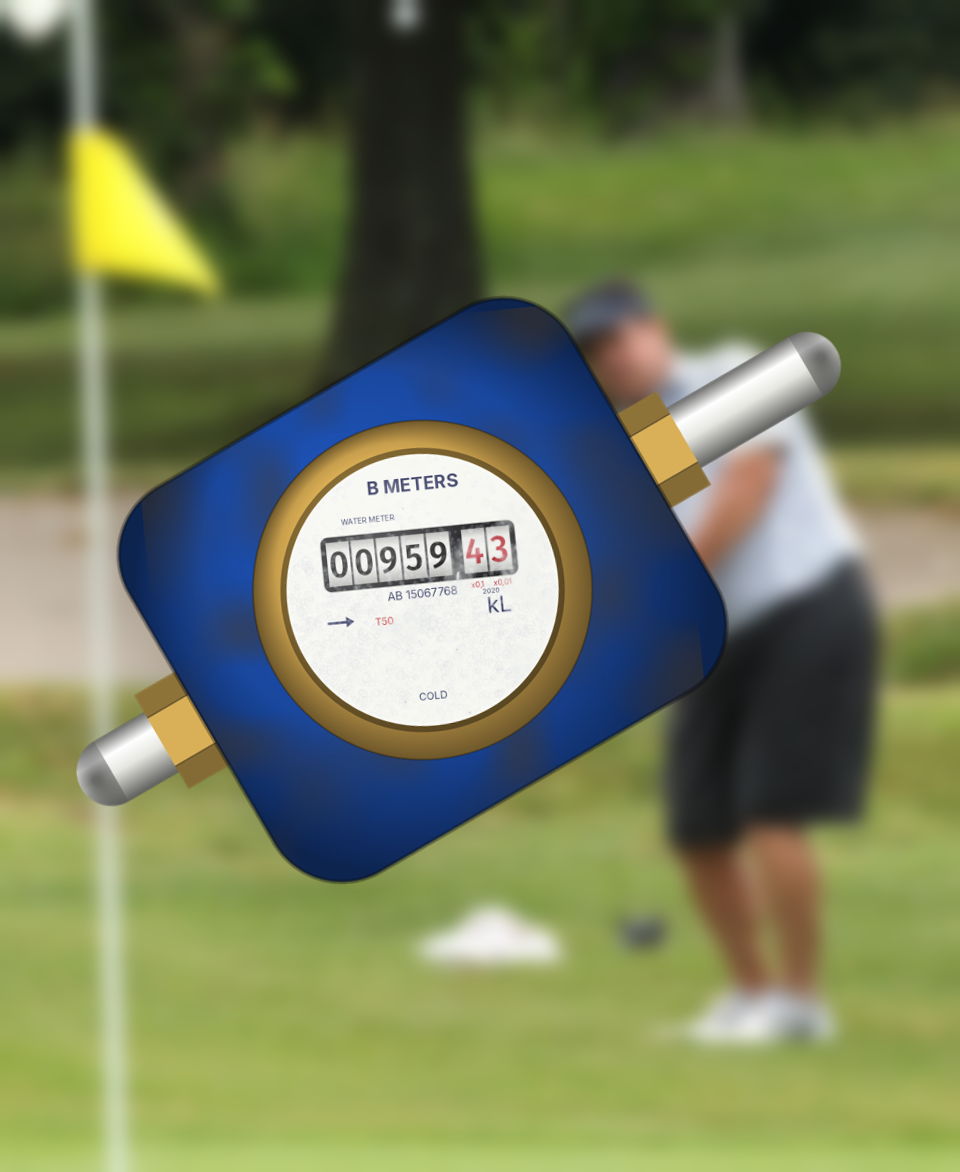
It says 959.43 kL
